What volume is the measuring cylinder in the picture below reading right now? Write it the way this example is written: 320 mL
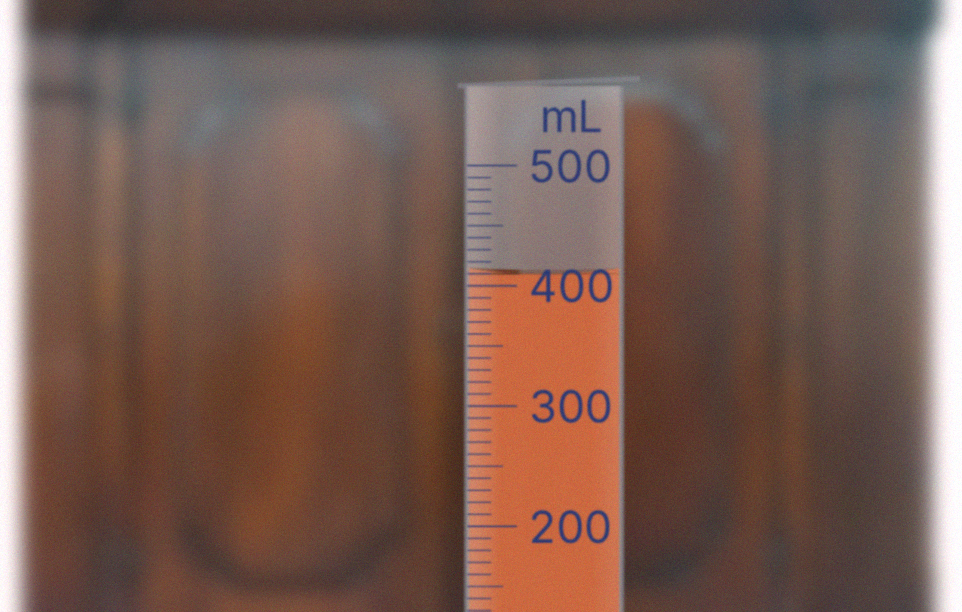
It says 410 mL
